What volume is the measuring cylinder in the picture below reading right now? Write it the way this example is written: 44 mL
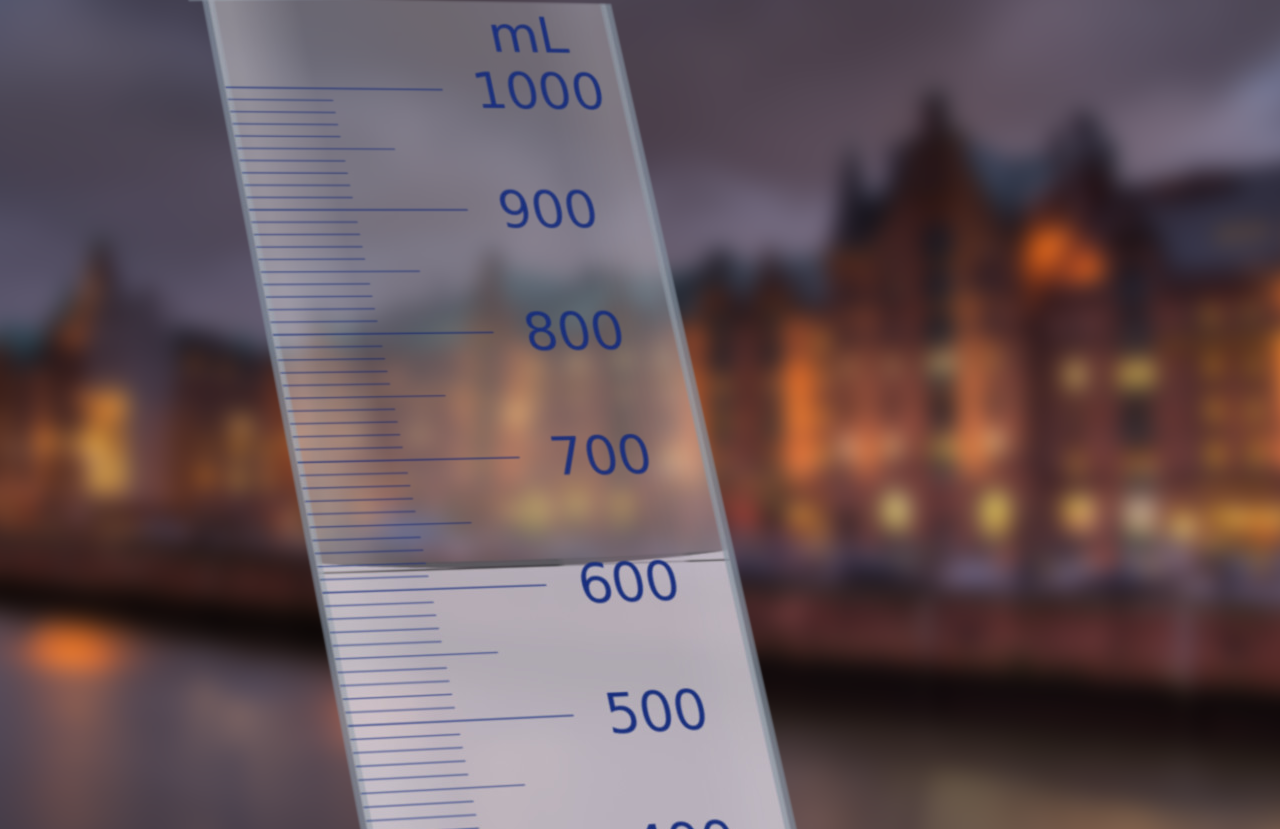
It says 615 mL
